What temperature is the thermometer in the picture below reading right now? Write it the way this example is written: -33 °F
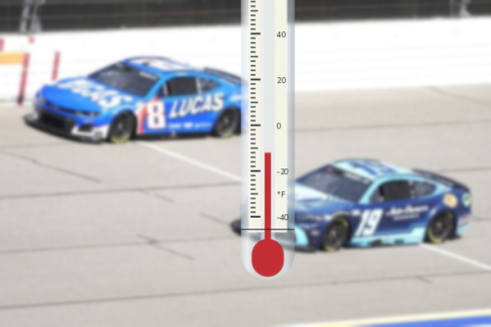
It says -12 °F
